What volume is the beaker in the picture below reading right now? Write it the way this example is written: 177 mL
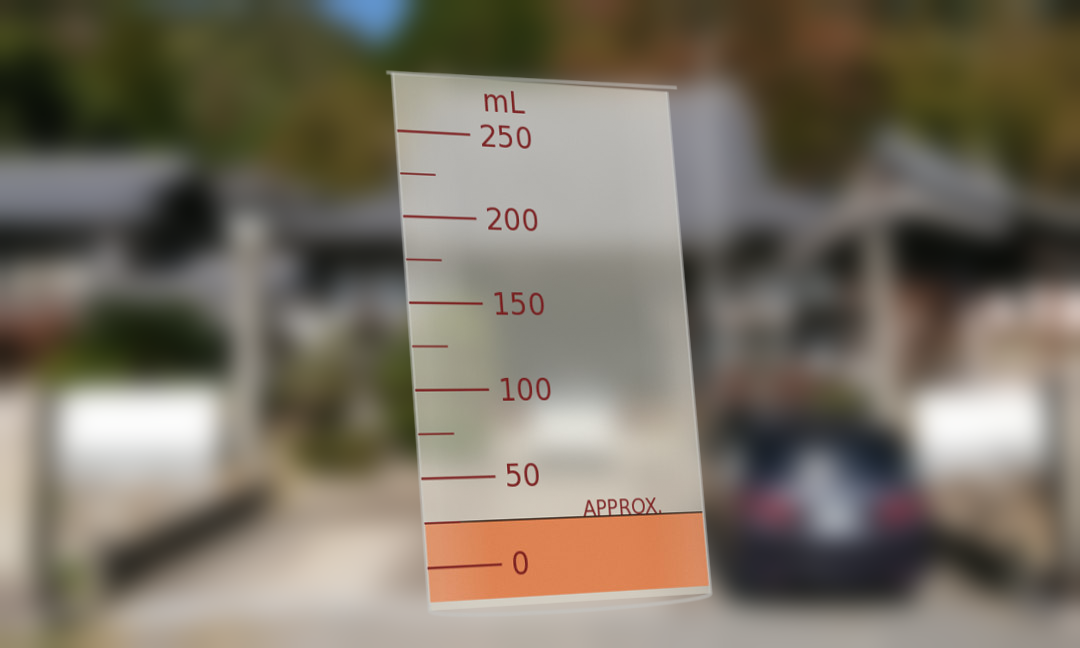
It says 25 mL
